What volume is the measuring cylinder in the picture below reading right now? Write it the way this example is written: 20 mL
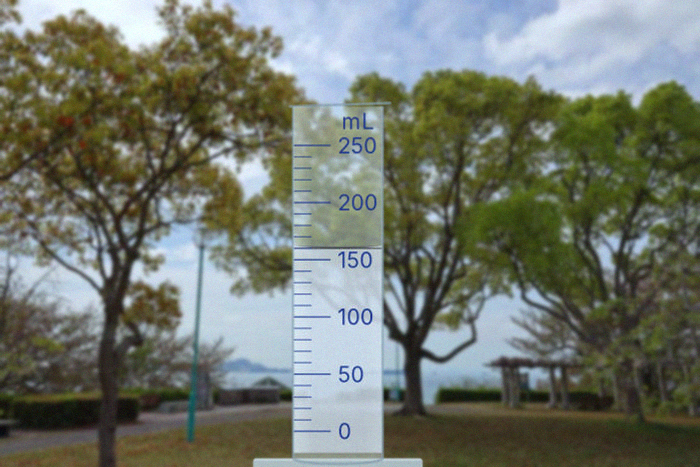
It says 160 mL
